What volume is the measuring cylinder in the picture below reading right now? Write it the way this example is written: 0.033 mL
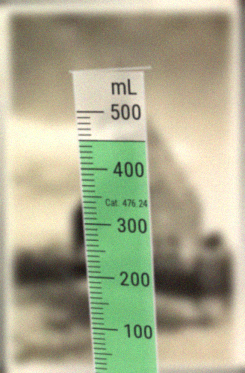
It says 450 mL
